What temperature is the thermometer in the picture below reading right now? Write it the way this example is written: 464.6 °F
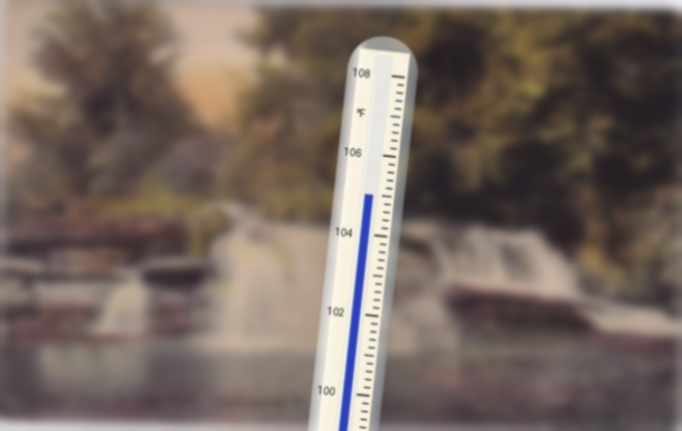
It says 105 °F
